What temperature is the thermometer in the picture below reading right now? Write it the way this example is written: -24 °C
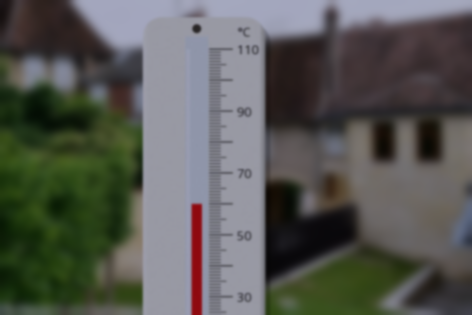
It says 60 °C
